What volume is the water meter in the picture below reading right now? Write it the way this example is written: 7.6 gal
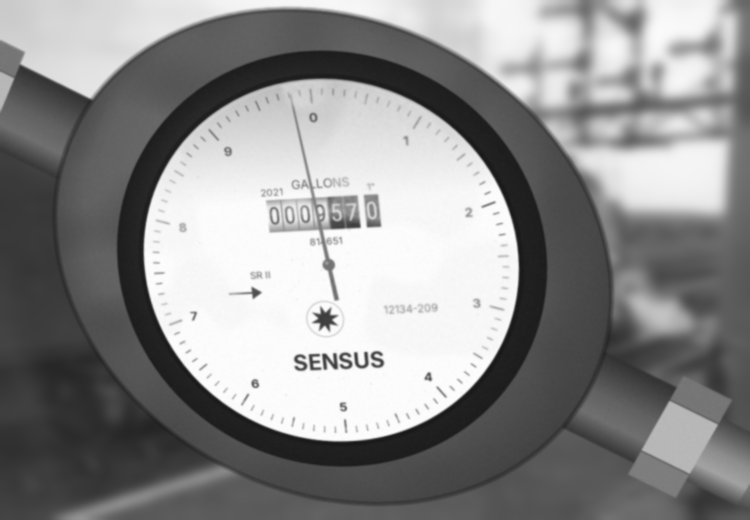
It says 9569.8 gal
